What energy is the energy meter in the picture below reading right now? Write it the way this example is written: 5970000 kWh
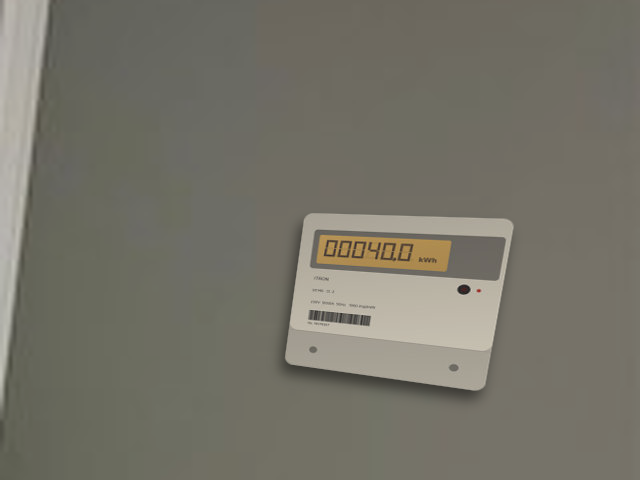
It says 40.0 kWh
